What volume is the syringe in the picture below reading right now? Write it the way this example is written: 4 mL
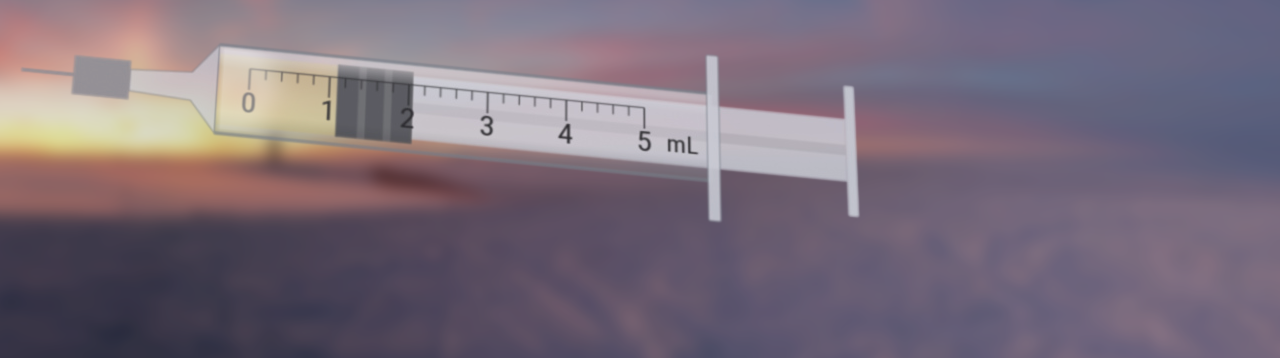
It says 1.1 mL
